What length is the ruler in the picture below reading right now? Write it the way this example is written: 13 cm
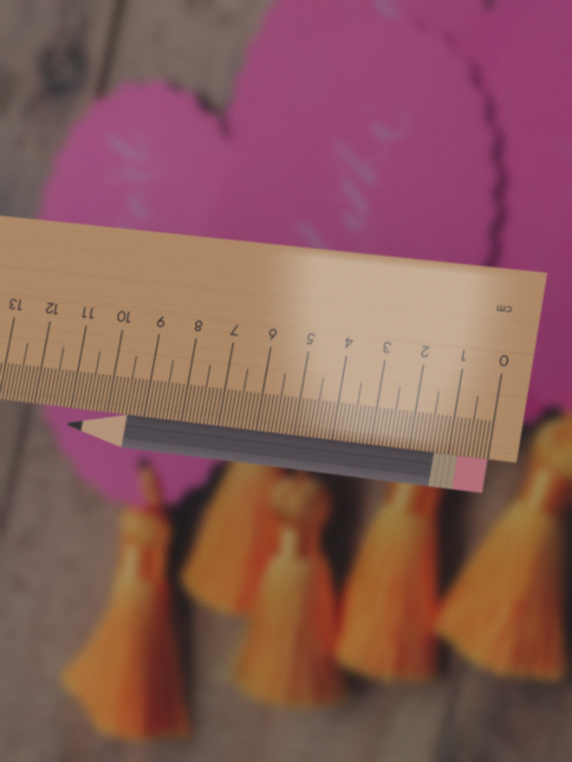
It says 11 cm
